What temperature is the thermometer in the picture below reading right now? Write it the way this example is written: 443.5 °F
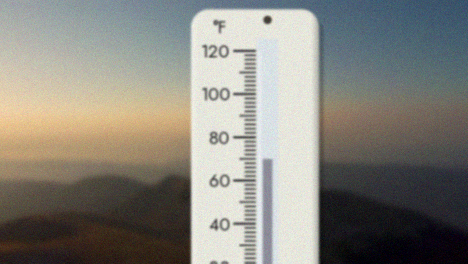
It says 70 °F
